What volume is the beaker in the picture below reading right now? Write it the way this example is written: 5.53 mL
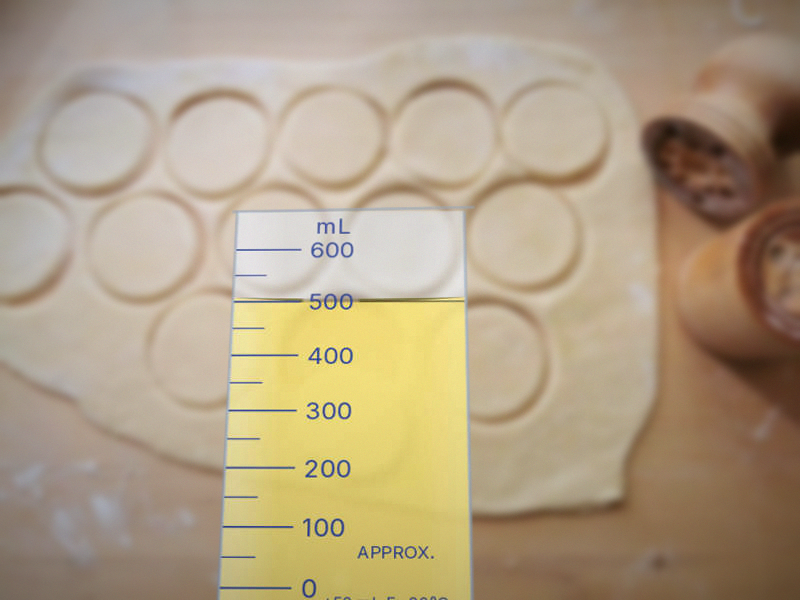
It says 500 mL
